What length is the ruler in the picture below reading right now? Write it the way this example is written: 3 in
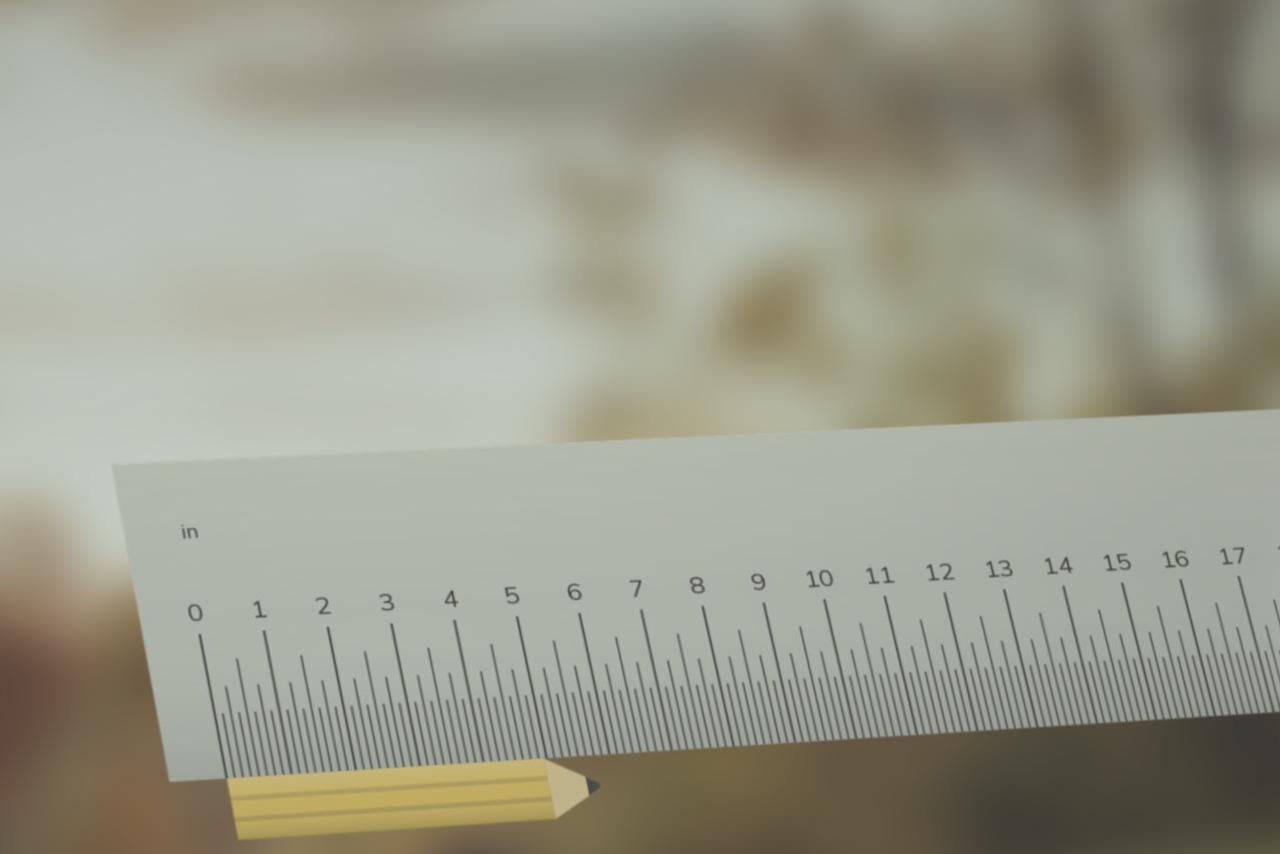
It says 5.75 in
